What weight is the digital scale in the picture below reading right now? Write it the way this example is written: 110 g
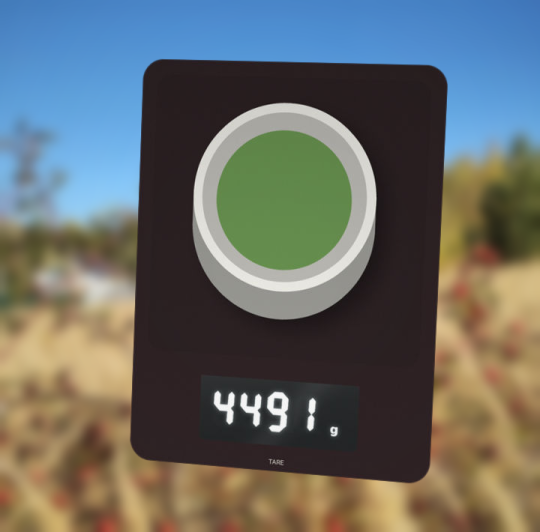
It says 4491 g
